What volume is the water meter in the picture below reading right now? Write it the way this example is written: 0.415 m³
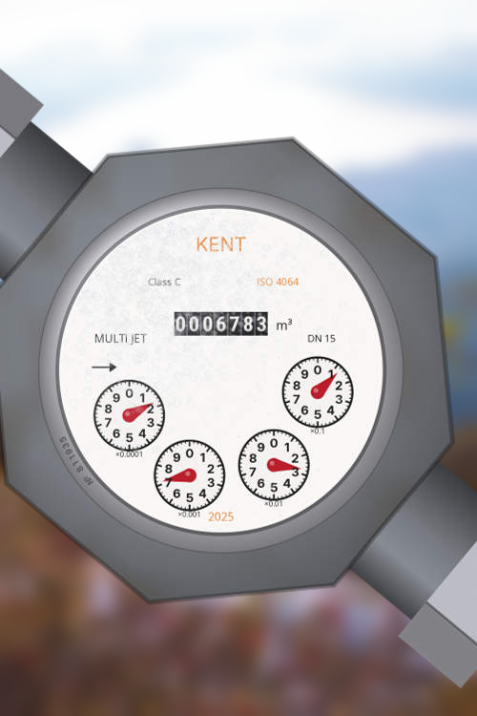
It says 6783.1271 m³
